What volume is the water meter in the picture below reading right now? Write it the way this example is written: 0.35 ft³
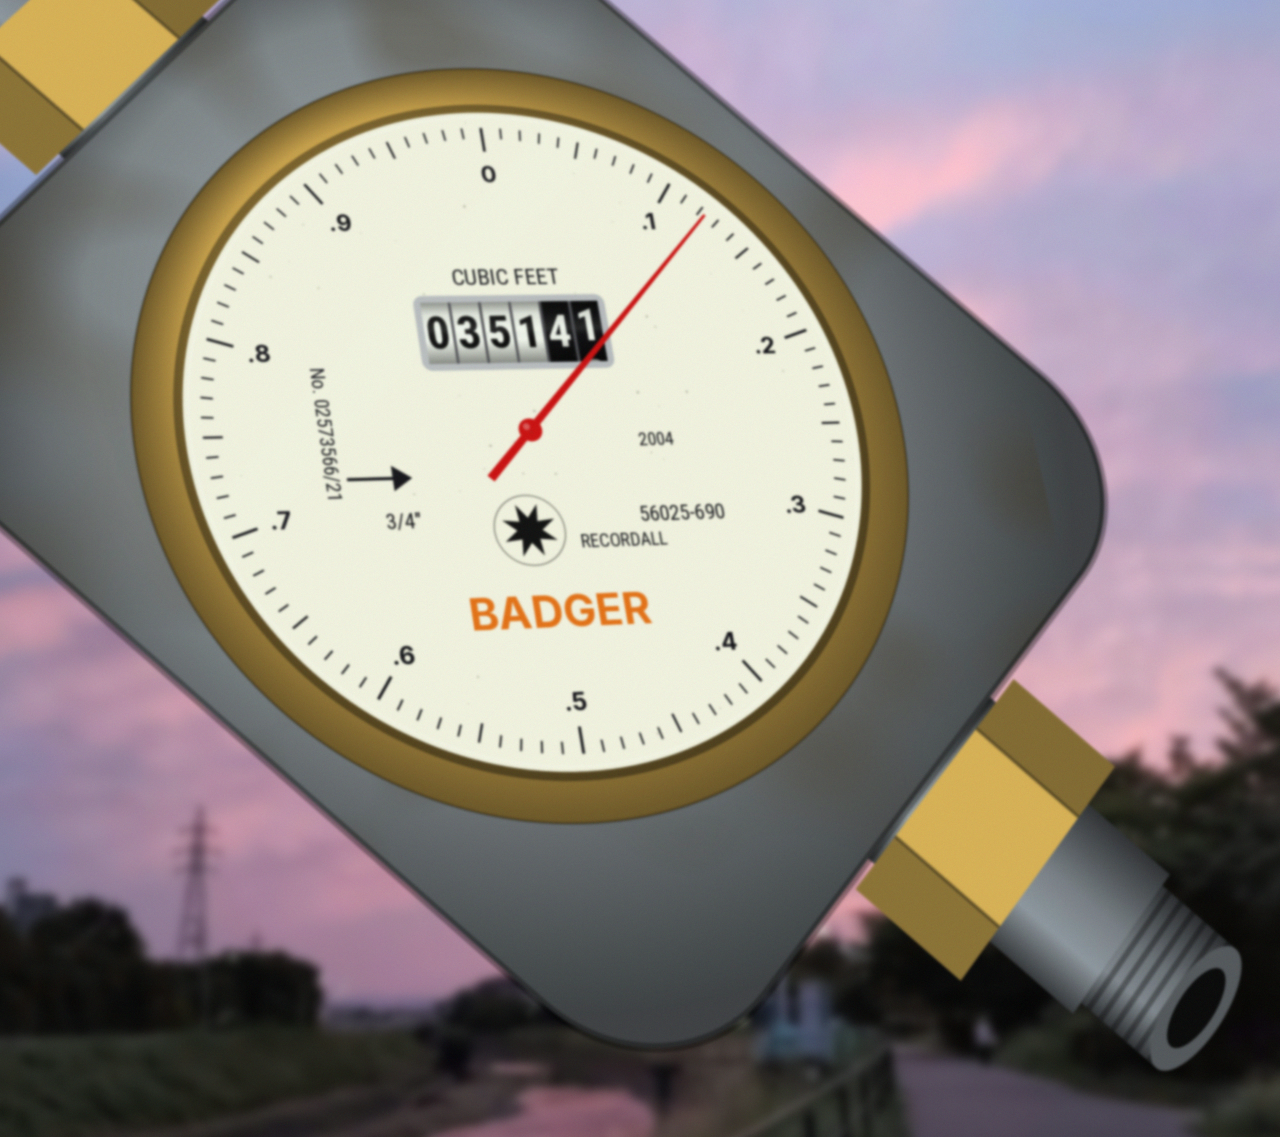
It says 35141.12 ft³
